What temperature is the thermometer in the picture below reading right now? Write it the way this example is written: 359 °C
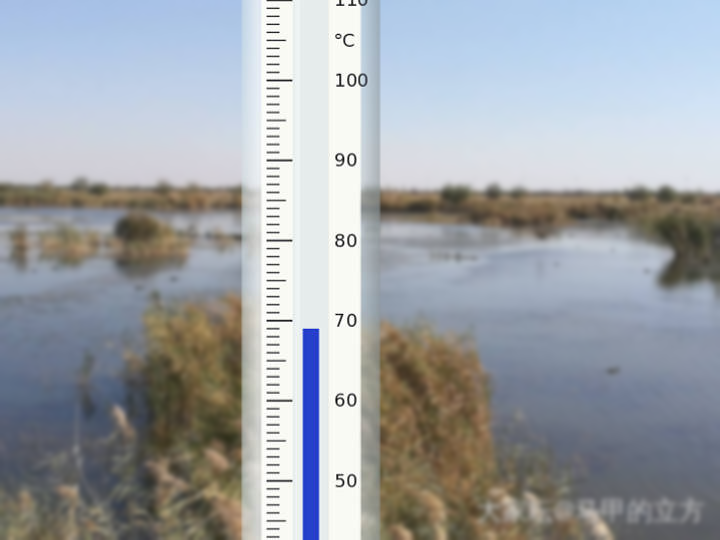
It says 69 °C
